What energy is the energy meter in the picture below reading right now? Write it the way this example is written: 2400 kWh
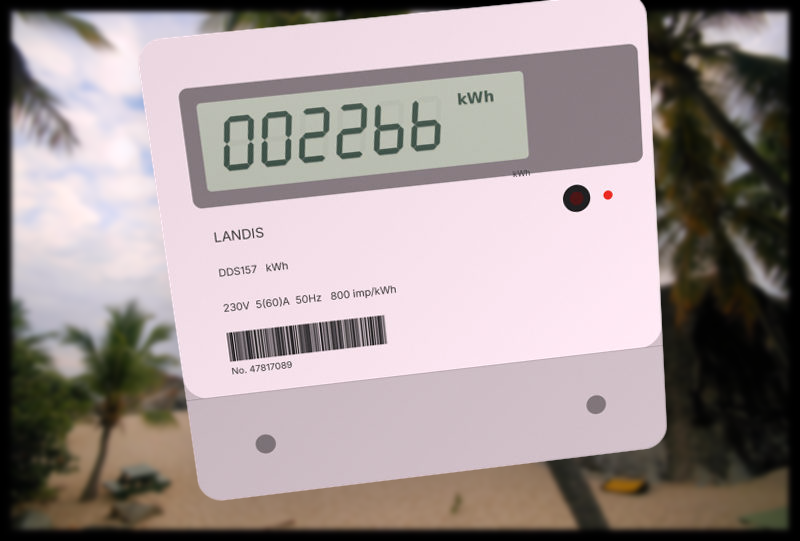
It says 2266 kWh
